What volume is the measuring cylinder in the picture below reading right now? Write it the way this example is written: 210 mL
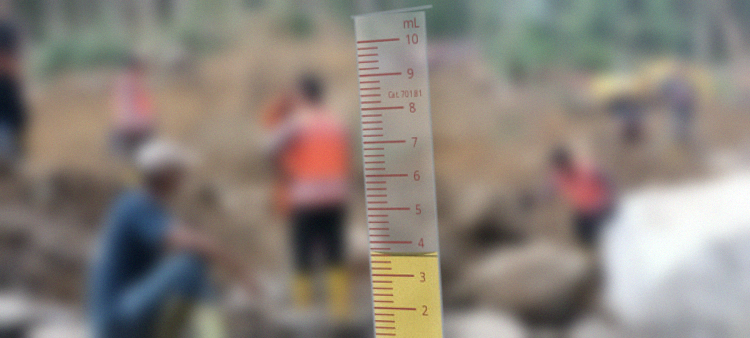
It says 3.6 mL
